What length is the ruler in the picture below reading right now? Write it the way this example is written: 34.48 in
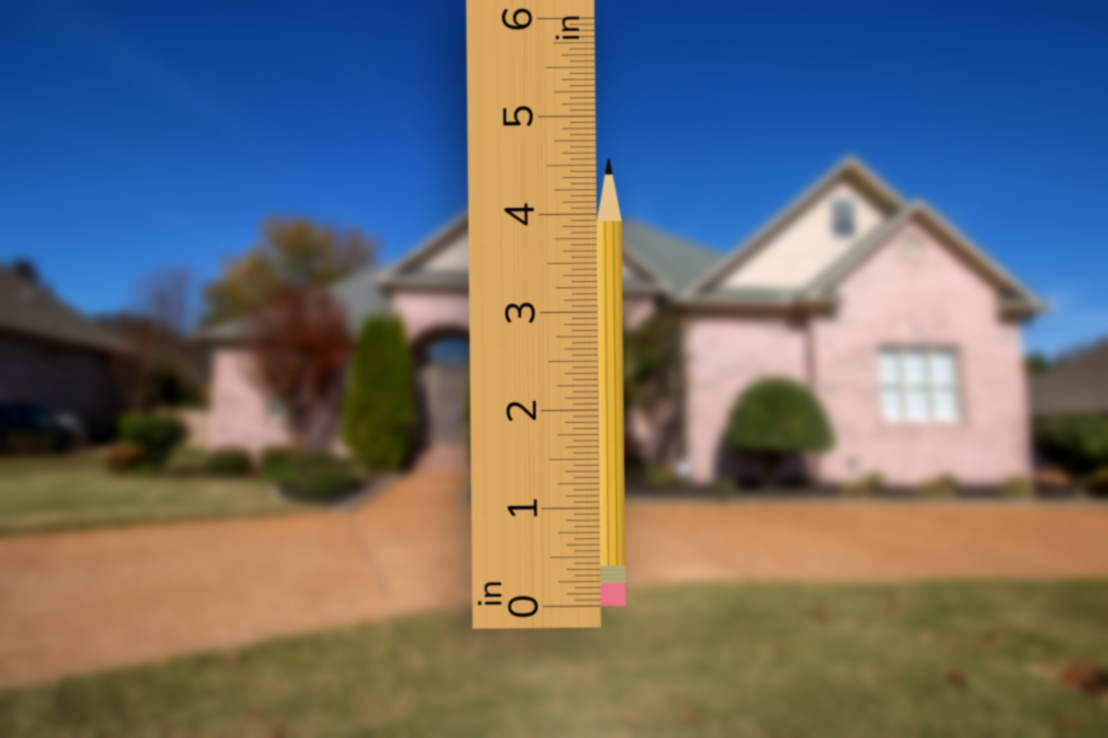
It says 4.5625 in
